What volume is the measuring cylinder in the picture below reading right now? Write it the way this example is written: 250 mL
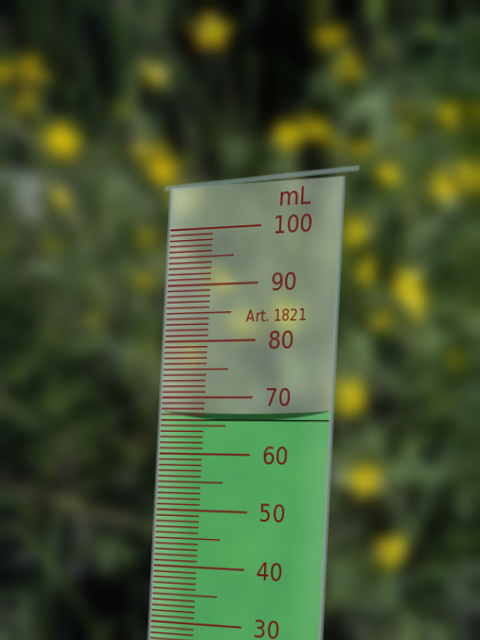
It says 66 mL
